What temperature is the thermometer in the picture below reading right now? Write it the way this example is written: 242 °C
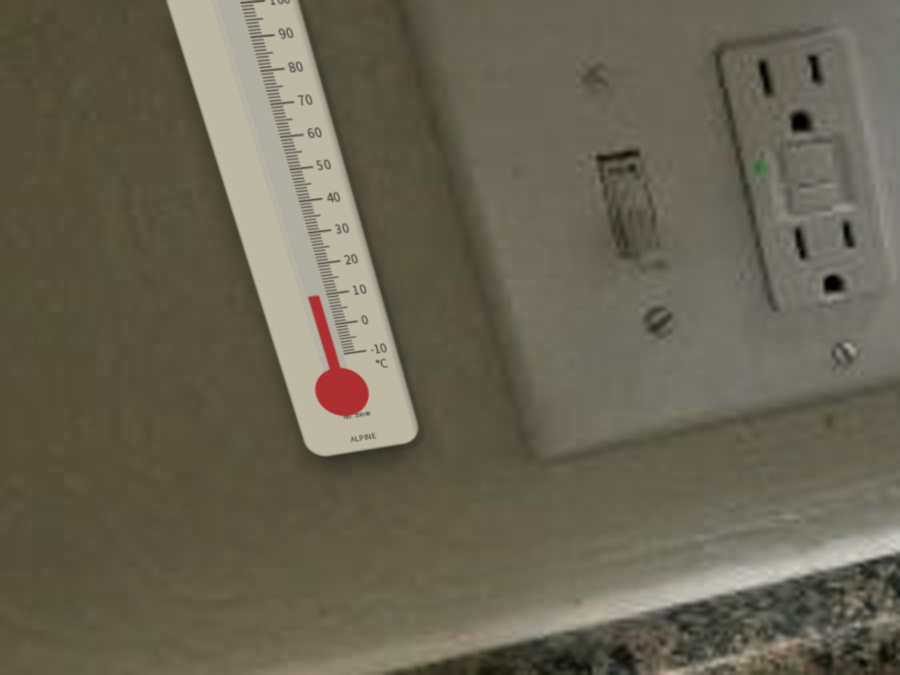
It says 10 °C
